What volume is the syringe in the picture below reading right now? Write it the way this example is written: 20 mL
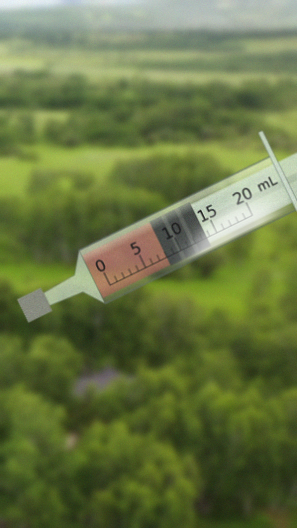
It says 8 mL
